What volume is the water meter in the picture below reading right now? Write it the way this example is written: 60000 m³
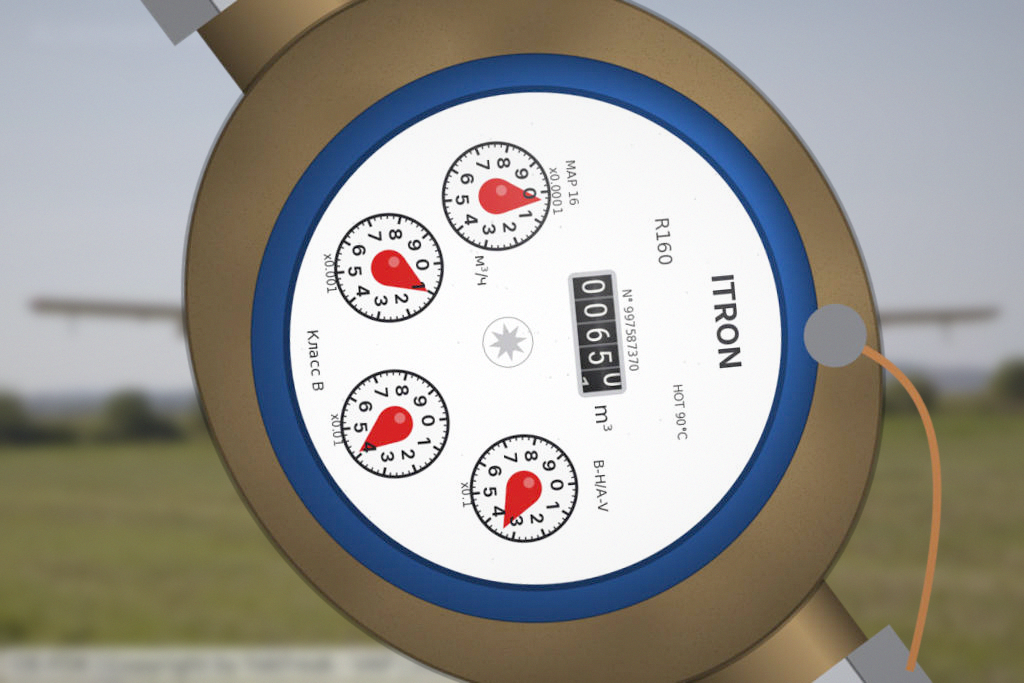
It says 650.3410 m³
